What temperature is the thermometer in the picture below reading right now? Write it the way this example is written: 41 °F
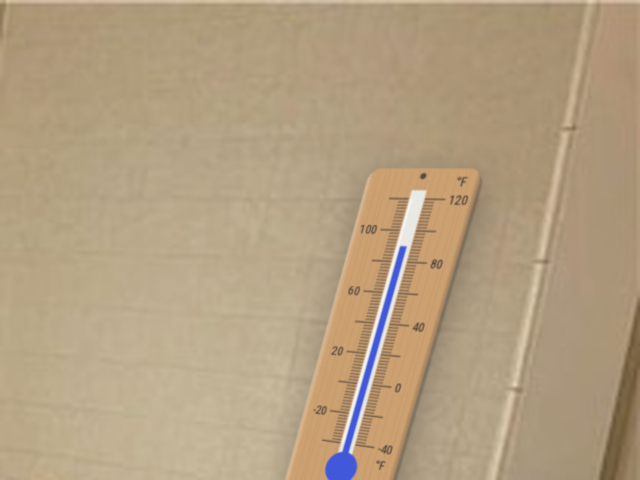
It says 90 °F
